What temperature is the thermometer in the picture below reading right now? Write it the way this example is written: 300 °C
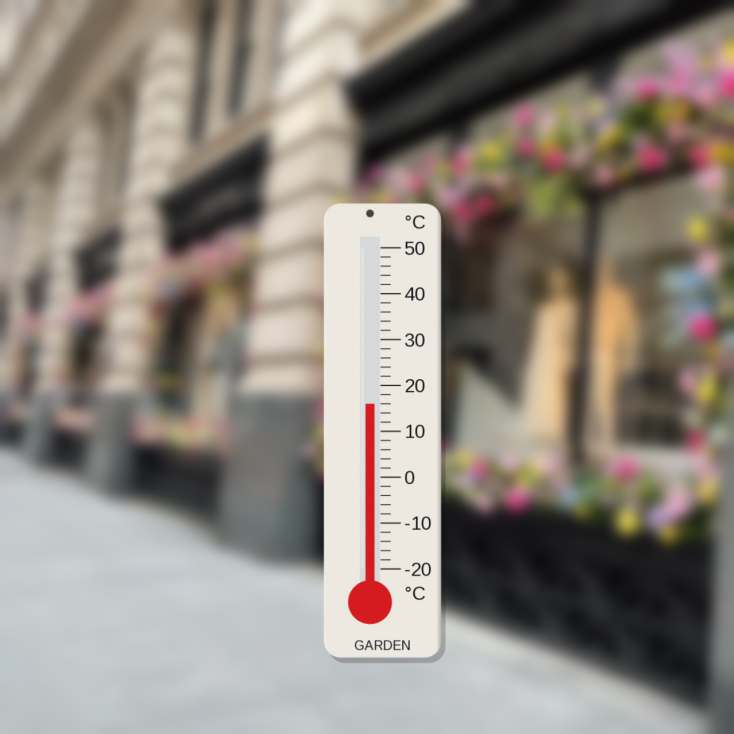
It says 16 °C
